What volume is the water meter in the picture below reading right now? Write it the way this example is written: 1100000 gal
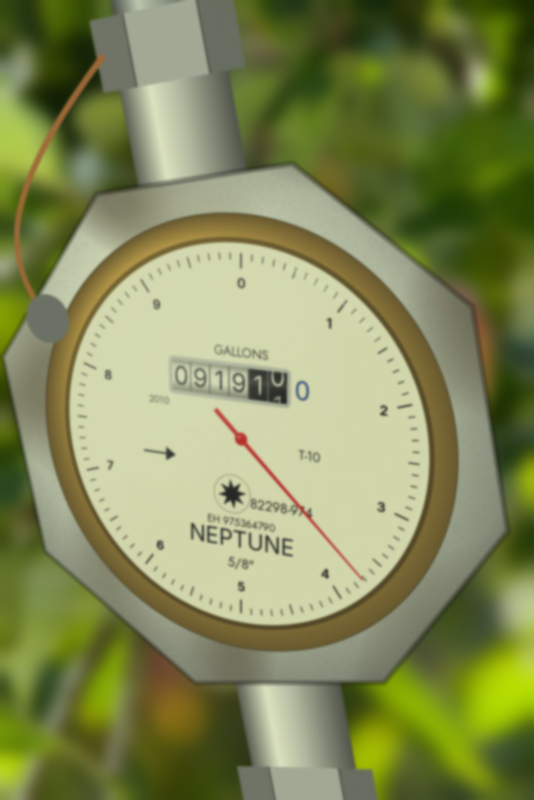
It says 919103.7 gal
